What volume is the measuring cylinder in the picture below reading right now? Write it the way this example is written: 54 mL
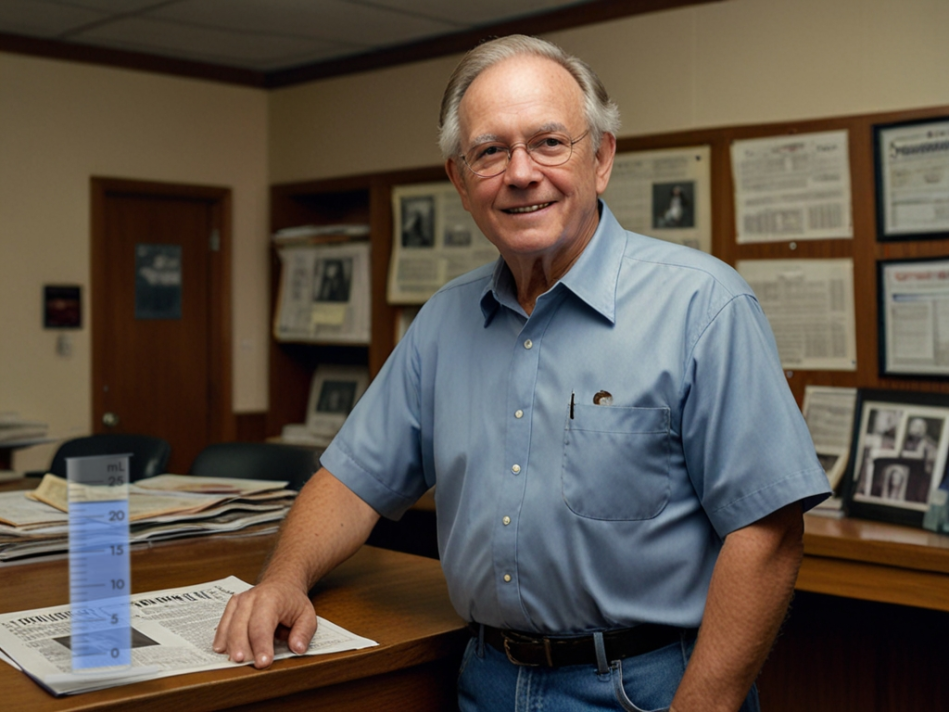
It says 22 mL
